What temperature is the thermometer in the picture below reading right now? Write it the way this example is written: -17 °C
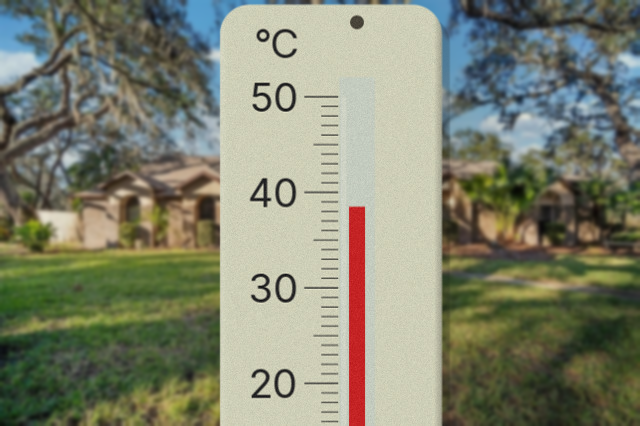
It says 38.5 °C
